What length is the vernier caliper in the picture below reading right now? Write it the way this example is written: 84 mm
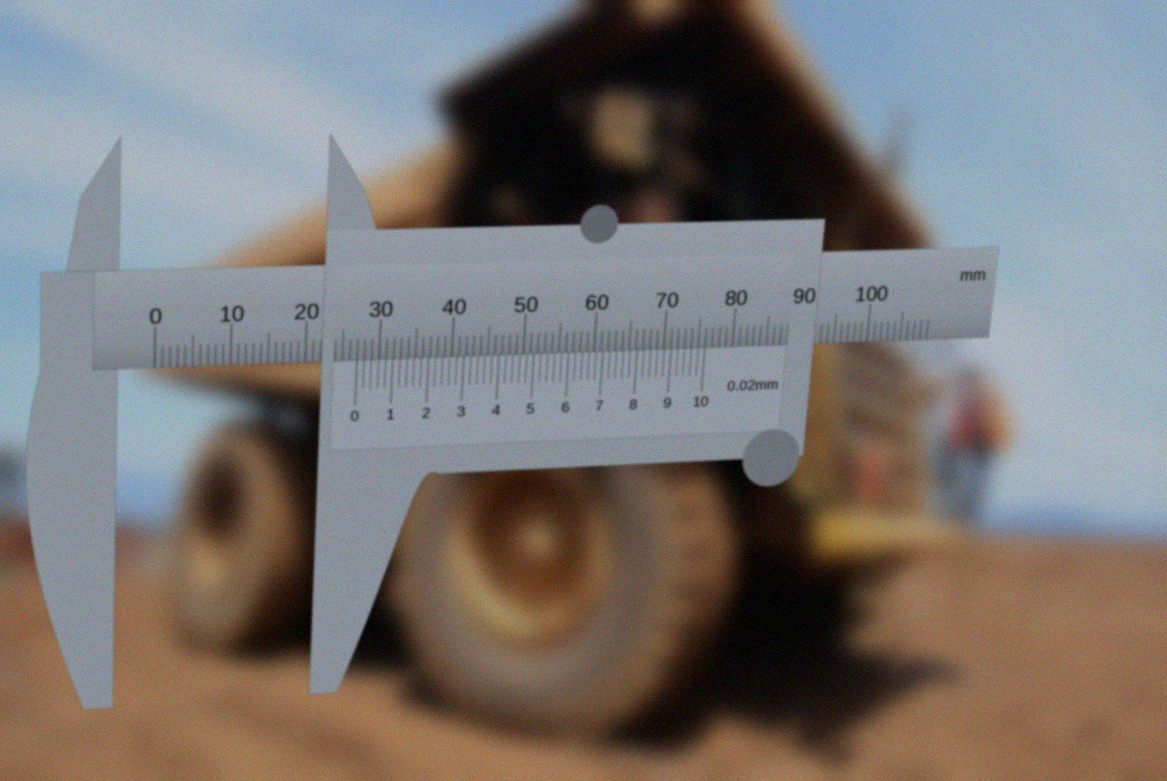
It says 27.0 mm
